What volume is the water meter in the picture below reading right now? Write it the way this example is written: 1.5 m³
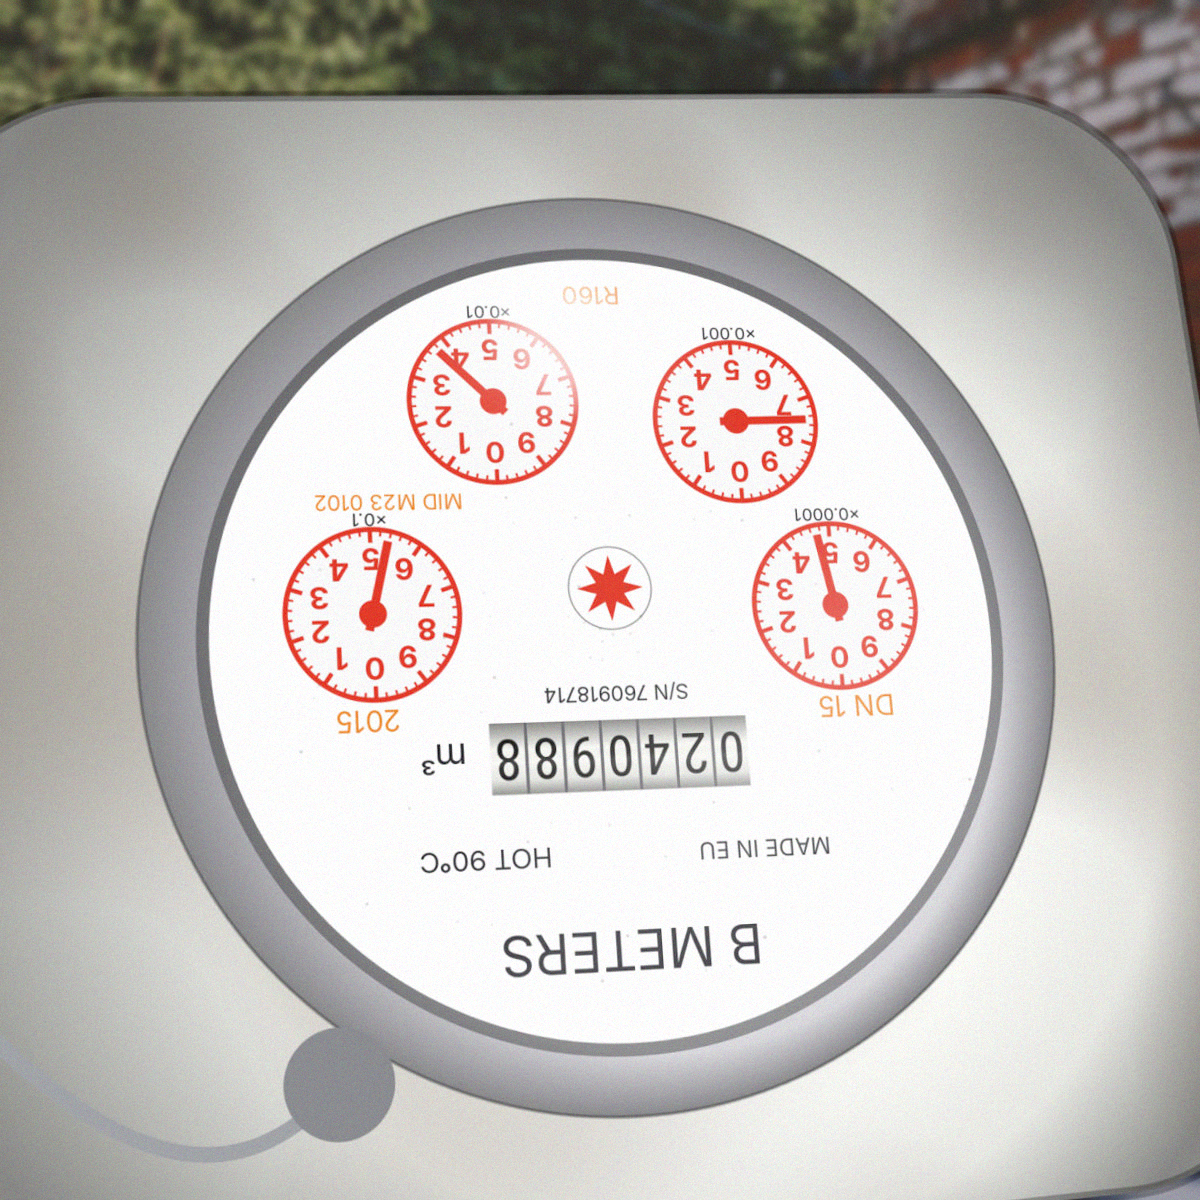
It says 240988.5374 m³
